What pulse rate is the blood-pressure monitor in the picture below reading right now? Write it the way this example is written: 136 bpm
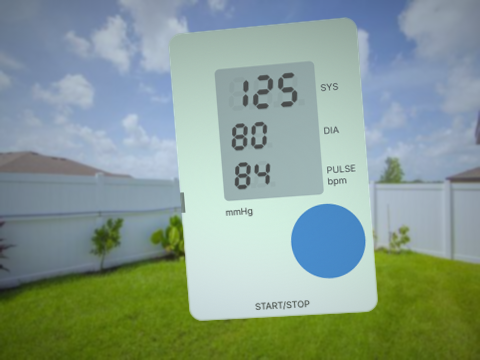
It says 84 bpm
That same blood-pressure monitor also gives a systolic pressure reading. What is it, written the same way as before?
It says 125 mmHg
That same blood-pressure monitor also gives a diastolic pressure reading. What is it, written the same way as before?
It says 80 mmHg
